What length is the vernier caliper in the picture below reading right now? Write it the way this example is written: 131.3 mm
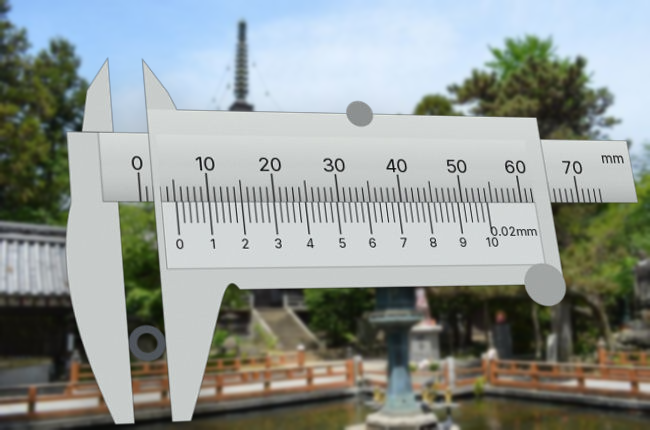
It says 5.2 mm
